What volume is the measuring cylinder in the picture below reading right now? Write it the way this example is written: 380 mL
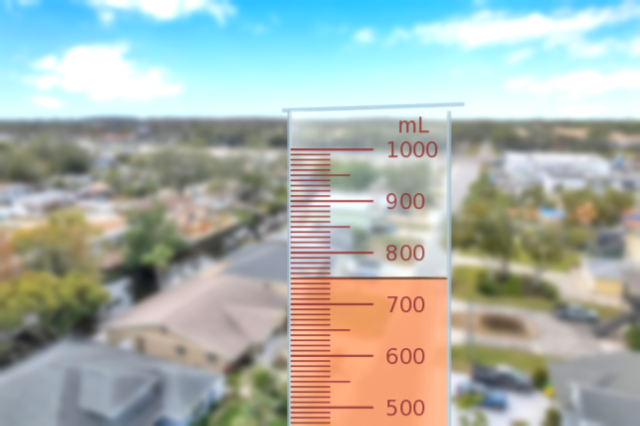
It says 750 mL
